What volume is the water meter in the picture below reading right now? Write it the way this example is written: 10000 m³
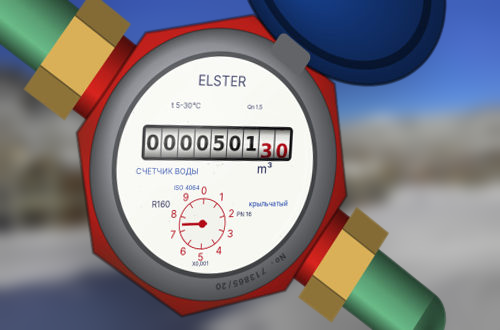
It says 501.297 m³
